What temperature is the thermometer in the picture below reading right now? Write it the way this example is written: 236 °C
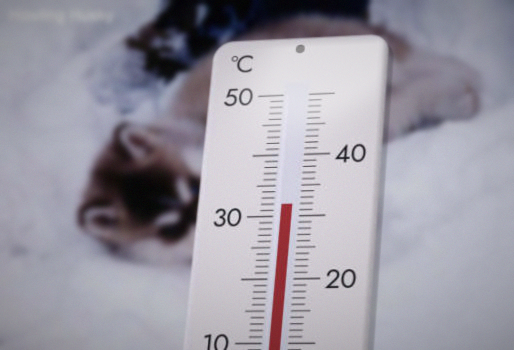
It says 32 °C
